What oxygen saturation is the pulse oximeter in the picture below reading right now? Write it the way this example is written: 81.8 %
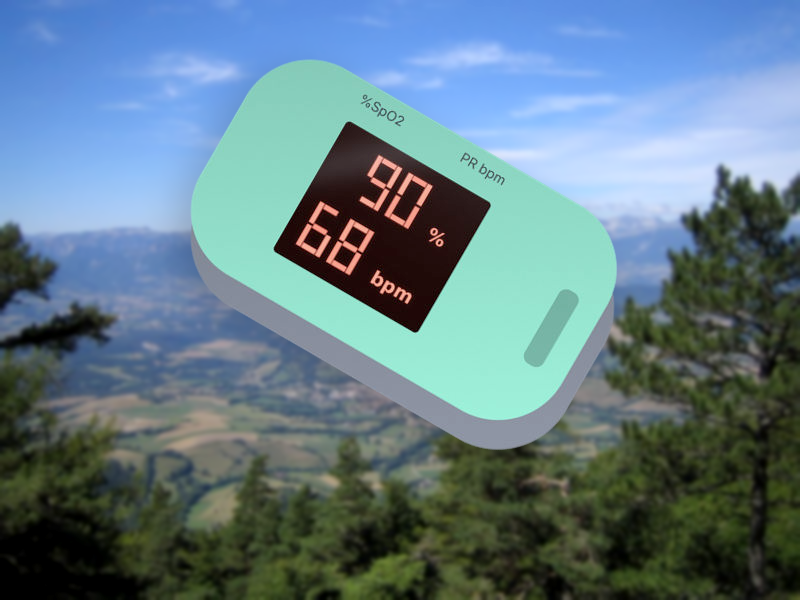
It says 90 %
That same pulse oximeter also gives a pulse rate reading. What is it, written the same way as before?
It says 68 bpm
